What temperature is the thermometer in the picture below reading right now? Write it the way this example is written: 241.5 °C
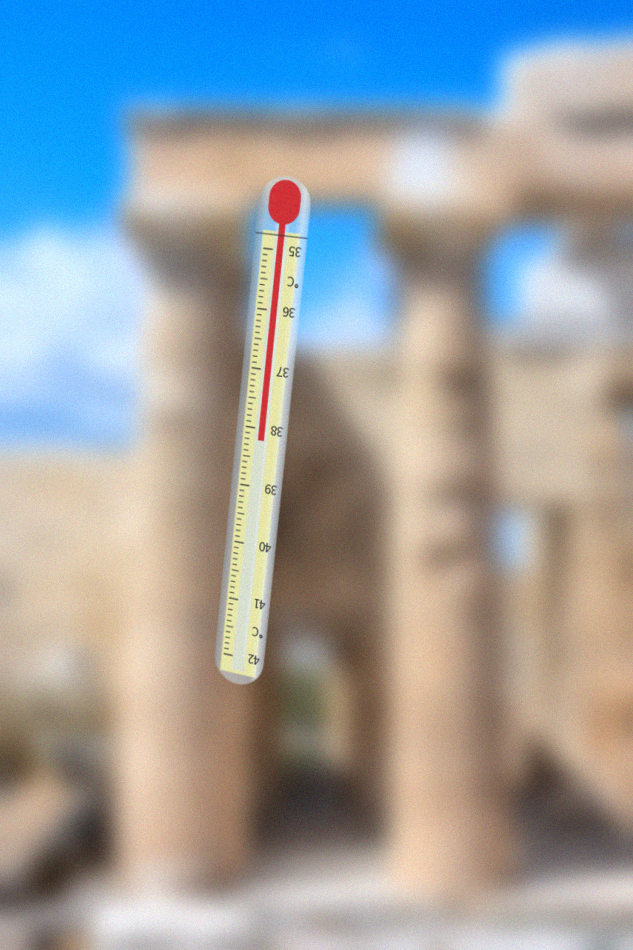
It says 38.2 °C
